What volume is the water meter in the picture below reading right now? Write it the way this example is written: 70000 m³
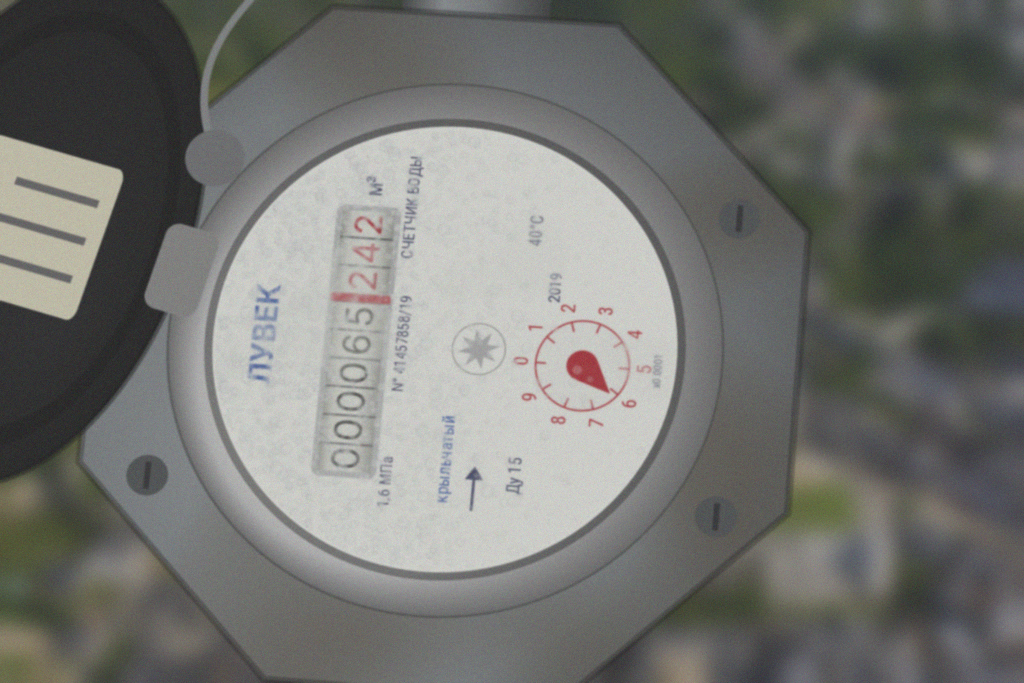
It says 65.2426 m³
